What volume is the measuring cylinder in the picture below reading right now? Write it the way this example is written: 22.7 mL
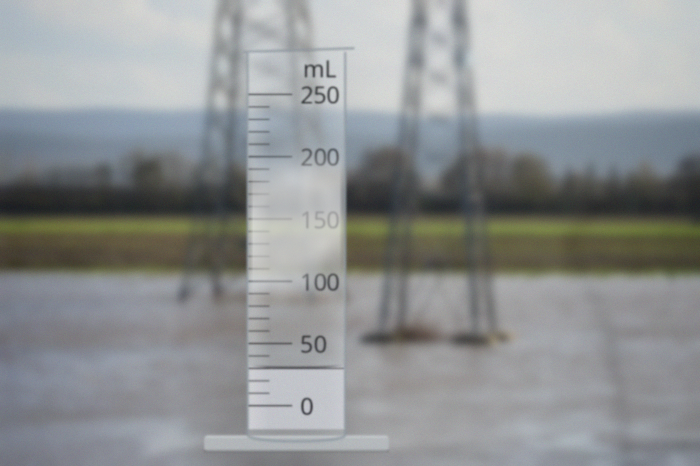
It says 30 mL
